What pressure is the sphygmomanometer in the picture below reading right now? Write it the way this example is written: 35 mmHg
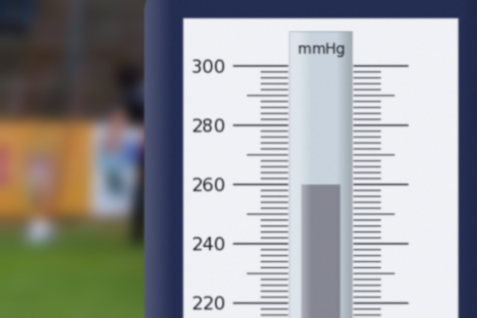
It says 260 mmHg
